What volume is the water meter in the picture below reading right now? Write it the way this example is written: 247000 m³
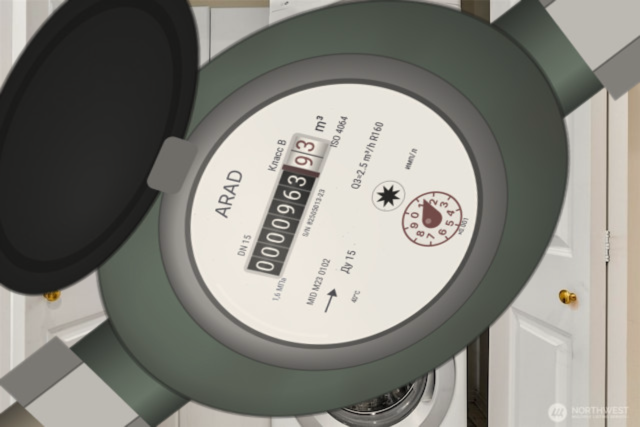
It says 963.931 m³
